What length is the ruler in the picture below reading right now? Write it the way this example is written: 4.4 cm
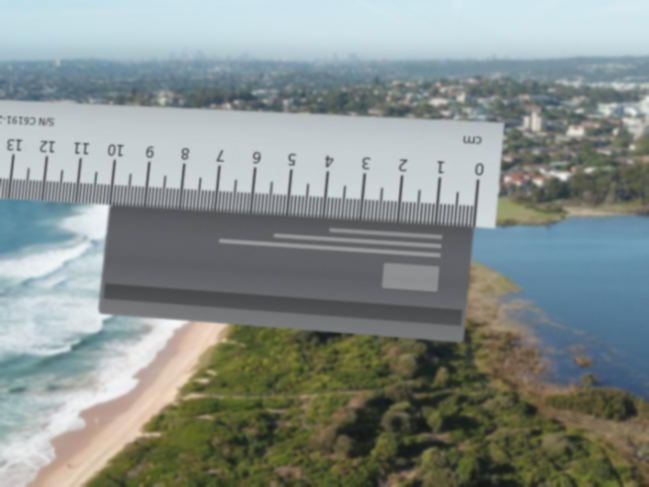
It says 10 cm
